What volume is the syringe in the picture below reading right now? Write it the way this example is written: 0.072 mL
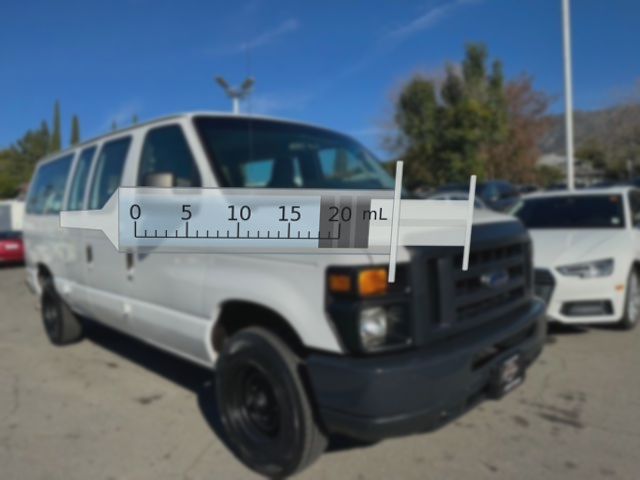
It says 18 mL
